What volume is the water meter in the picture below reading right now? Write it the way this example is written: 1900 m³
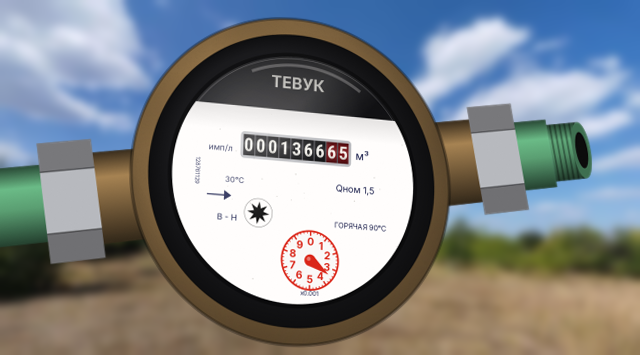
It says 1366.653 m³
